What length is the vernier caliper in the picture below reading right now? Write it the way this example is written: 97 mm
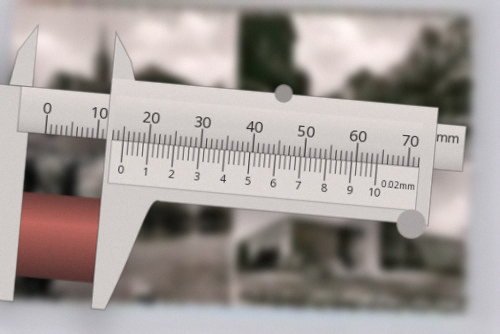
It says 15.0 mm
